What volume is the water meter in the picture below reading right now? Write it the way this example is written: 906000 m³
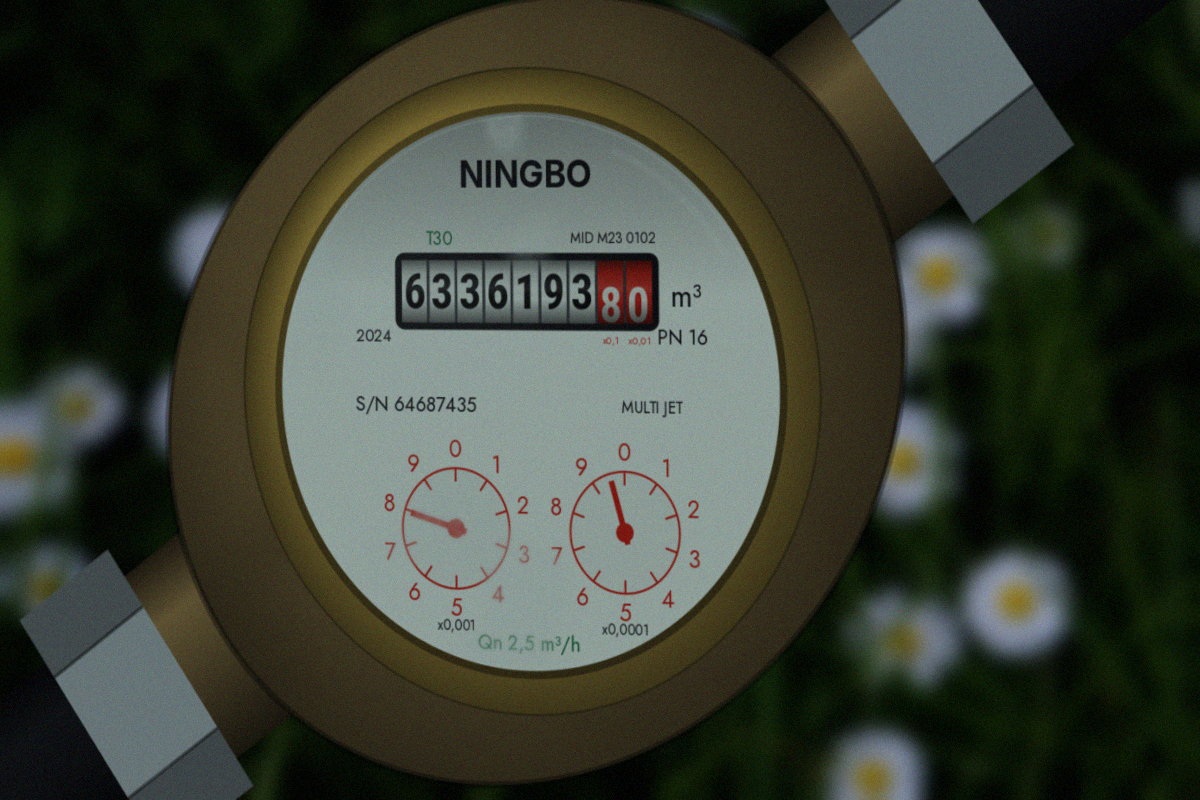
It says 6336193.7979 m³
